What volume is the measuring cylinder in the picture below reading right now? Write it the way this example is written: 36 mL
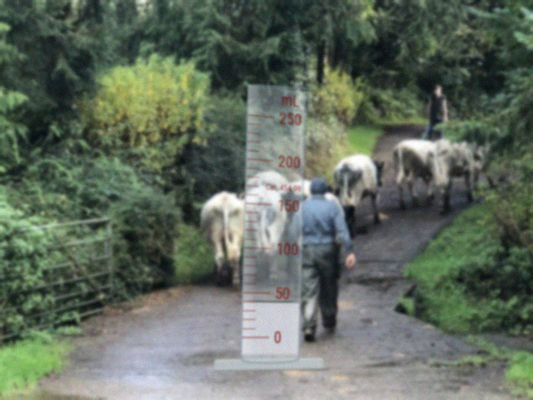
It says 40 mL
